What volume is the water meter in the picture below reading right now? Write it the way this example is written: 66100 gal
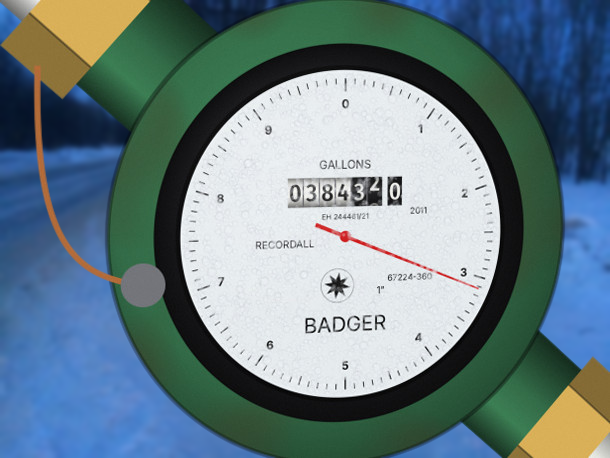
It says 384323.1 gal
